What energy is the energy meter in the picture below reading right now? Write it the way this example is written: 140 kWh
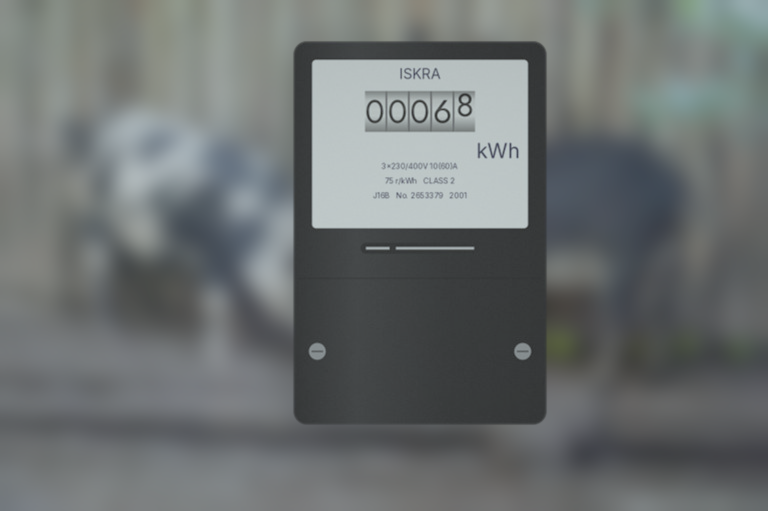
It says 68 kWh
